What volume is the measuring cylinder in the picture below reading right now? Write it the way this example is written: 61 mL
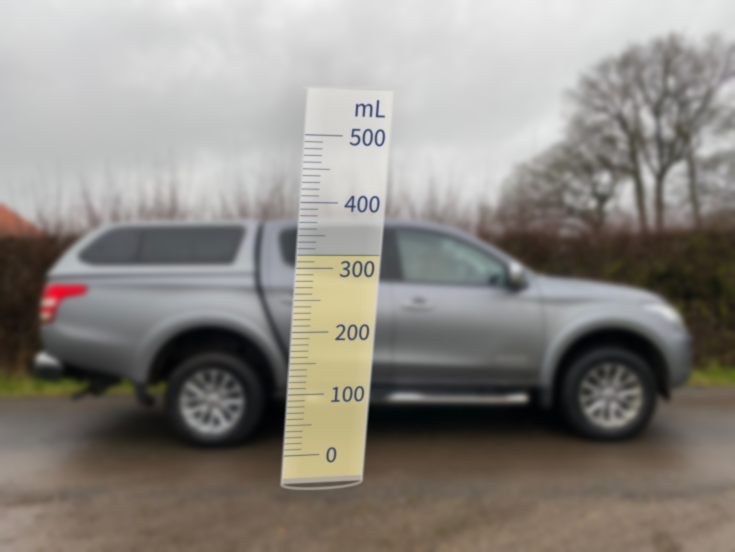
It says 320 mL
